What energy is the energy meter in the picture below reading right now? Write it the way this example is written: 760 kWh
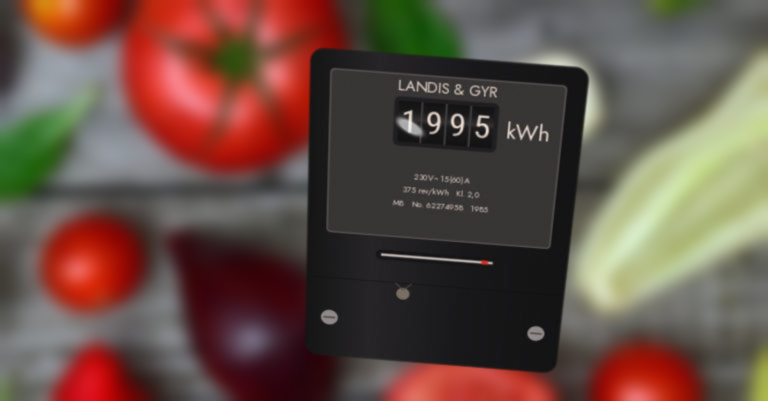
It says 1995 kWh
